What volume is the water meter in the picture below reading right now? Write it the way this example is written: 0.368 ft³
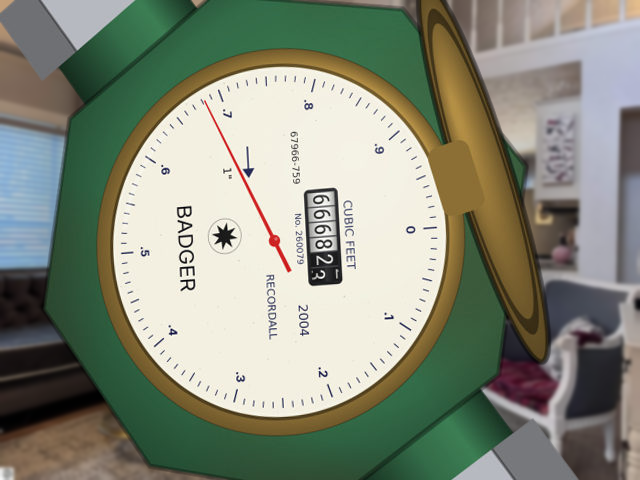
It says 666822.68 ft³
